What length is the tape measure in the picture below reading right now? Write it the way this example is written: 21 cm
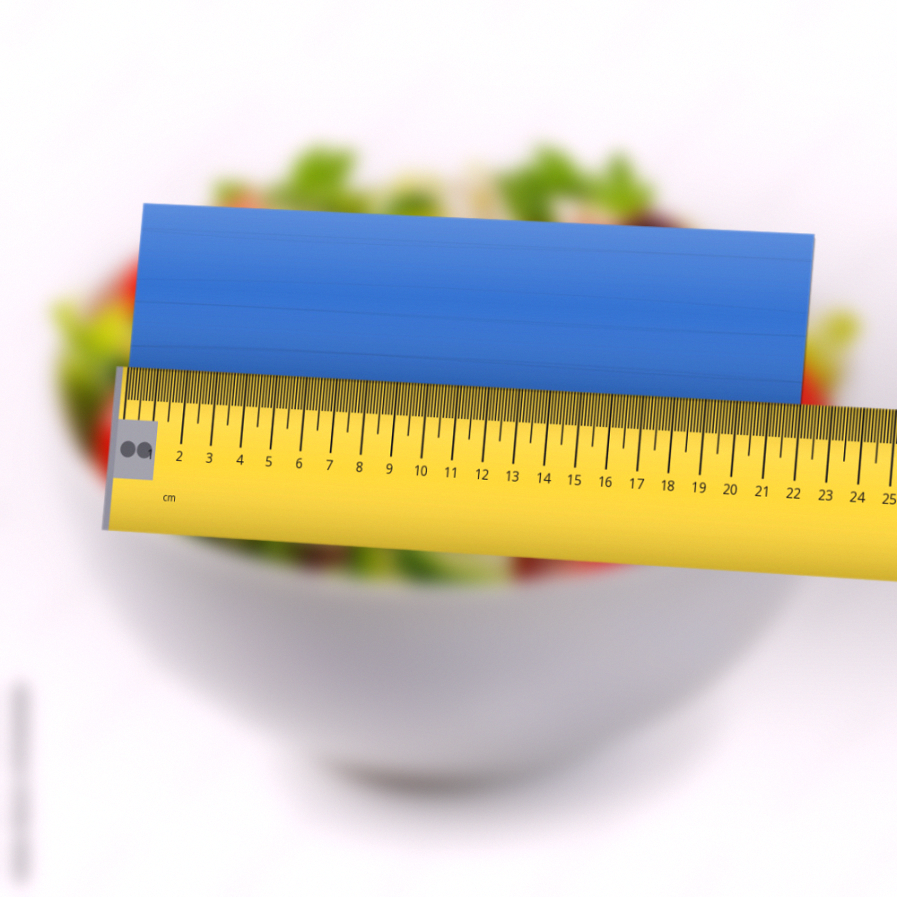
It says 22 cm
